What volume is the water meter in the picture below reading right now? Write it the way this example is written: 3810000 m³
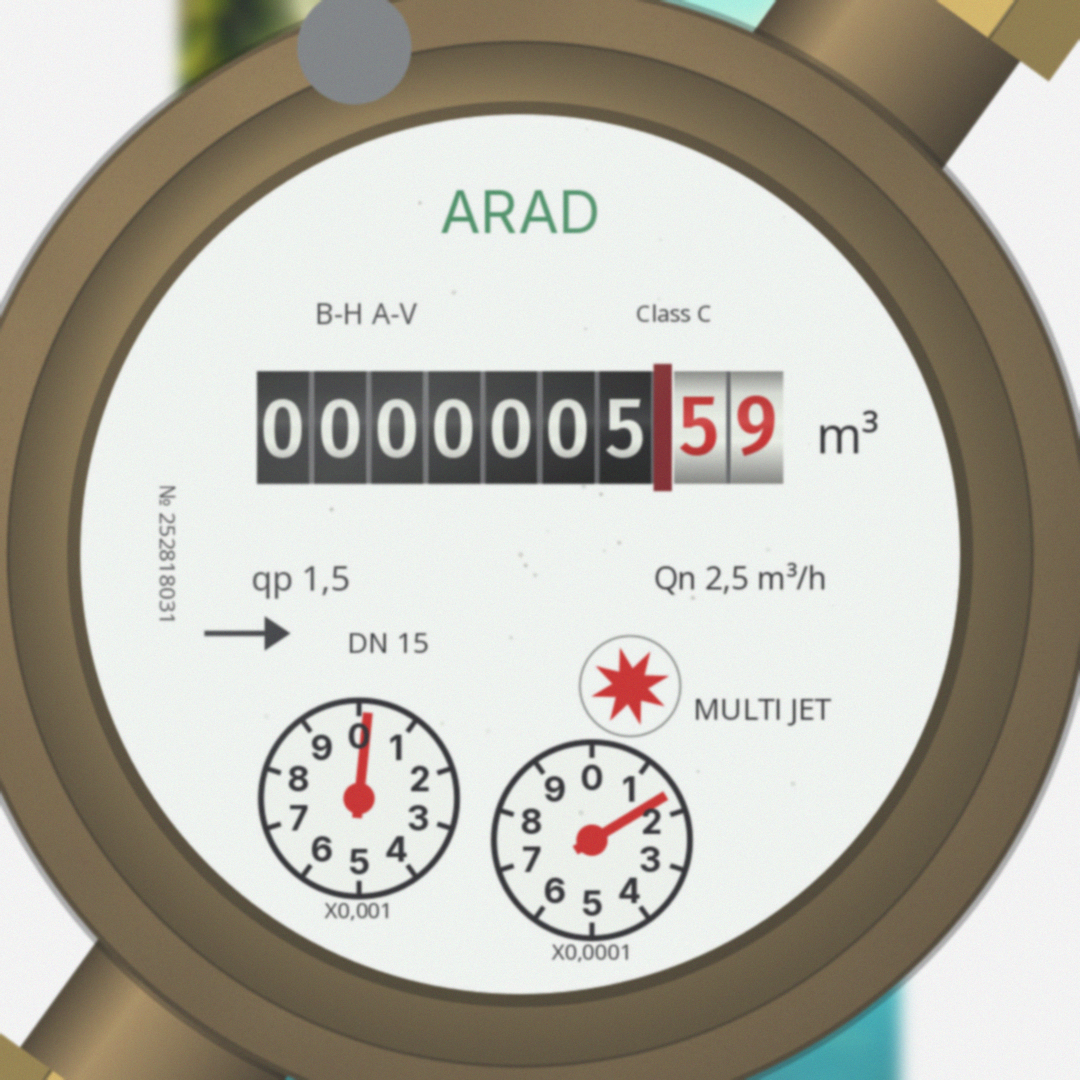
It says 5.5901 m³
